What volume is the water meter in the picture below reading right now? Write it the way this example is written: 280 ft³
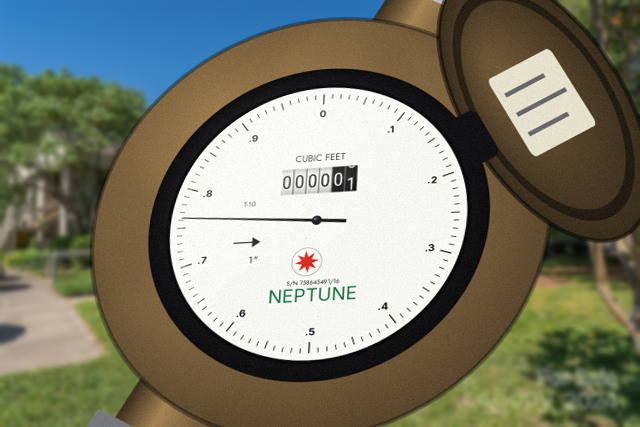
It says 0.76 ft³
